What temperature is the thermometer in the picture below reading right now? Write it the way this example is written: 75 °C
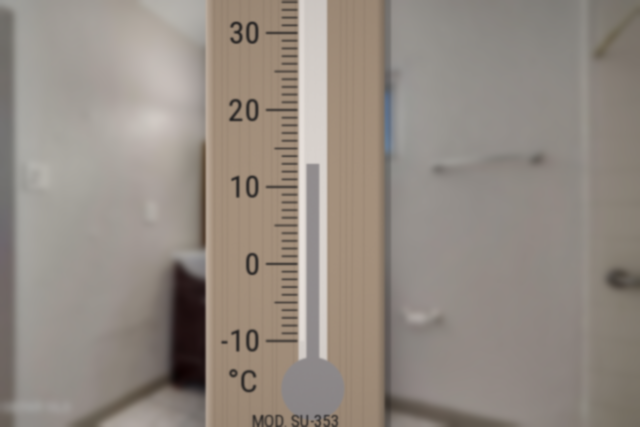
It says 13 °C
